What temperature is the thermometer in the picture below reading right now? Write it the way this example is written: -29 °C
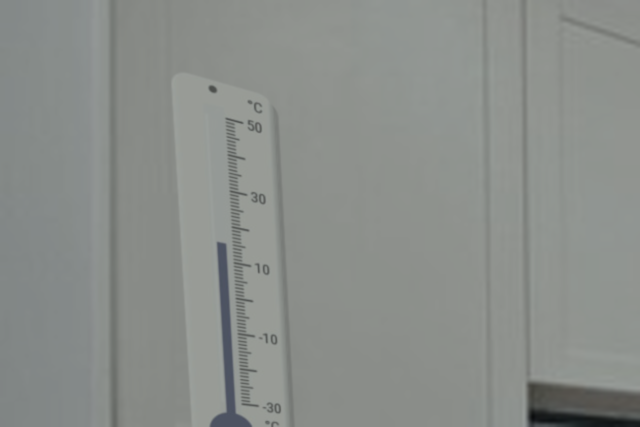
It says 15 °C
